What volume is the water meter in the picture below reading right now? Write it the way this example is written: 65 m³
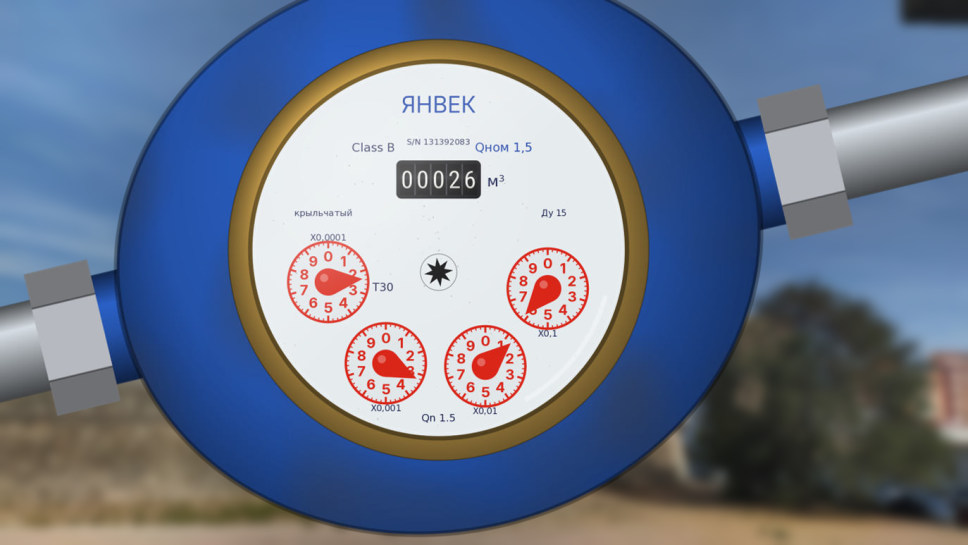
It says 26.6132 m³
